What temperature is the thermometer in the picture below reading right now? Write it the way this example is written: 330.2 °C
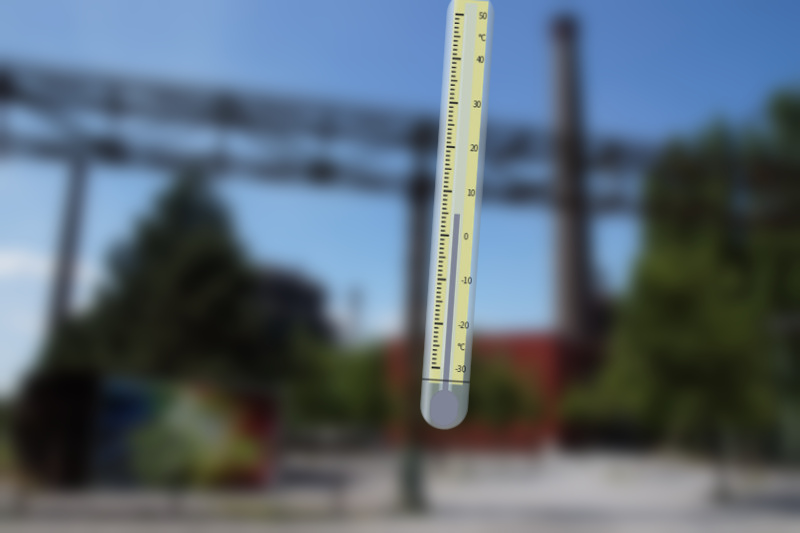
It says 5 °C
